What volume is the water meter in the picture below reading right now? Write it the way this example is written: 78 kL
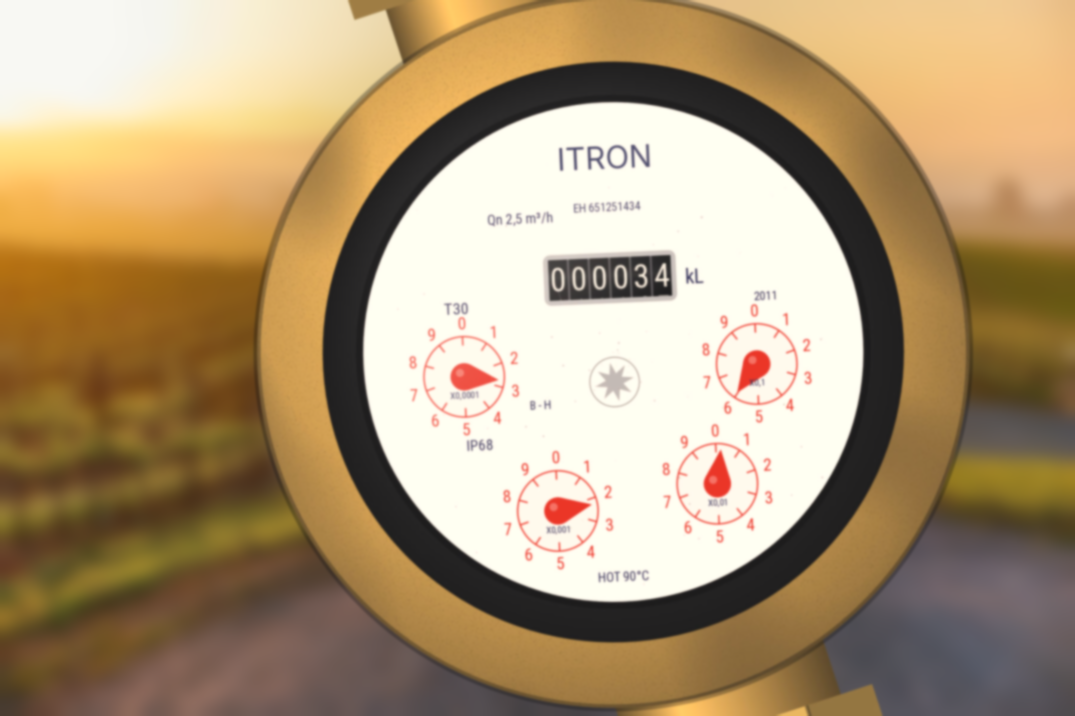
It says 34.6022 kL
